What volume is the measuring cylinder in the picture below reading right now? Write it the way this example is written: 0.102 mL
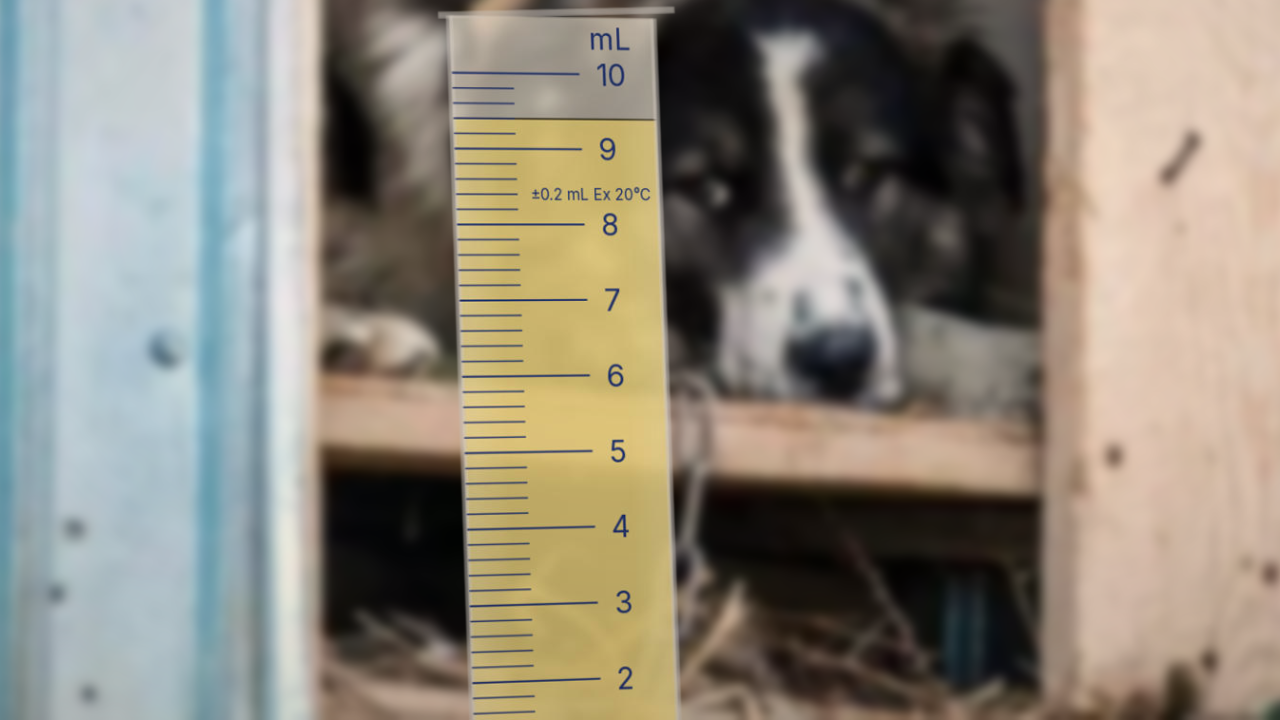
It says 9.4 mL
